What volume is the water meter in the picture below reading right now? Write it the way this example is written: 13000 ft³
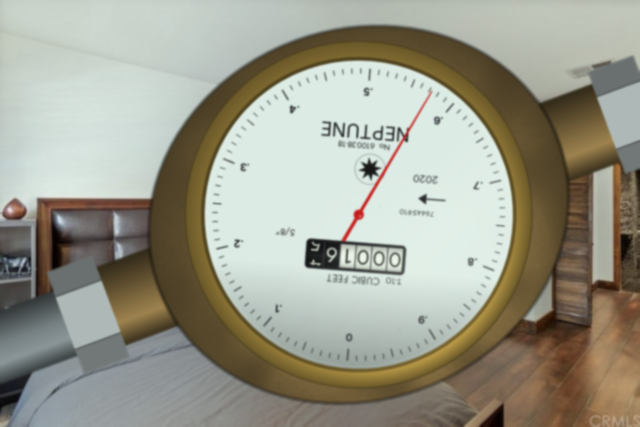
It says 164.57 ft³
